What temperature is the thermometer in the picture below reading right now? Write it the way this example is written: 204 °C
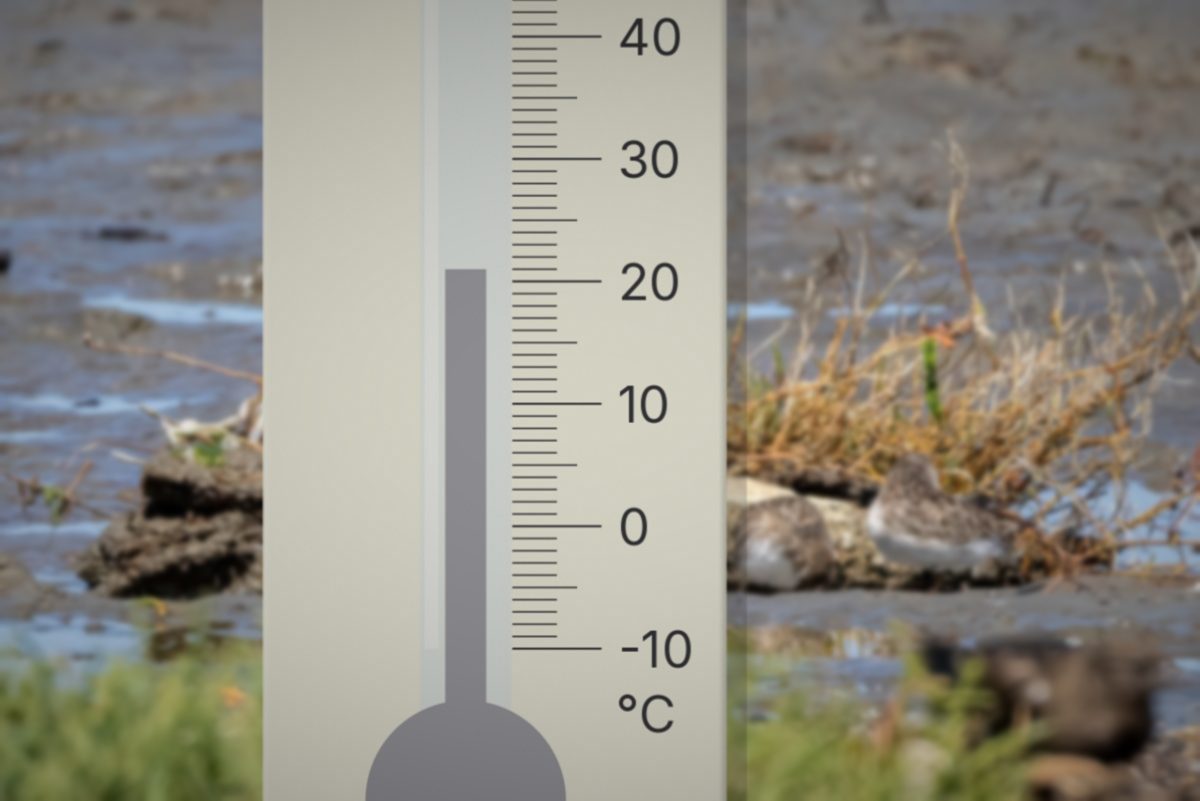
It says 21 °C
